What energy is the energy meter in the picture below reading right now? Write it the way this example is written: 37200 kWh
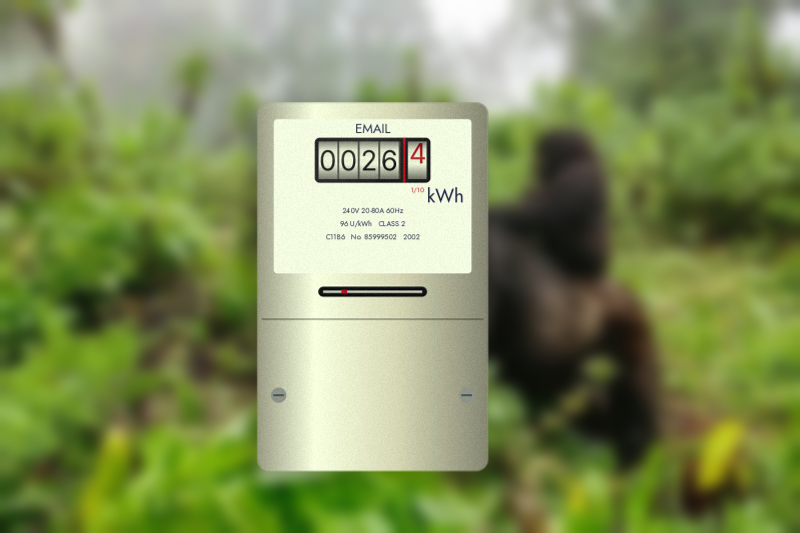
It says 26.4 kWh
